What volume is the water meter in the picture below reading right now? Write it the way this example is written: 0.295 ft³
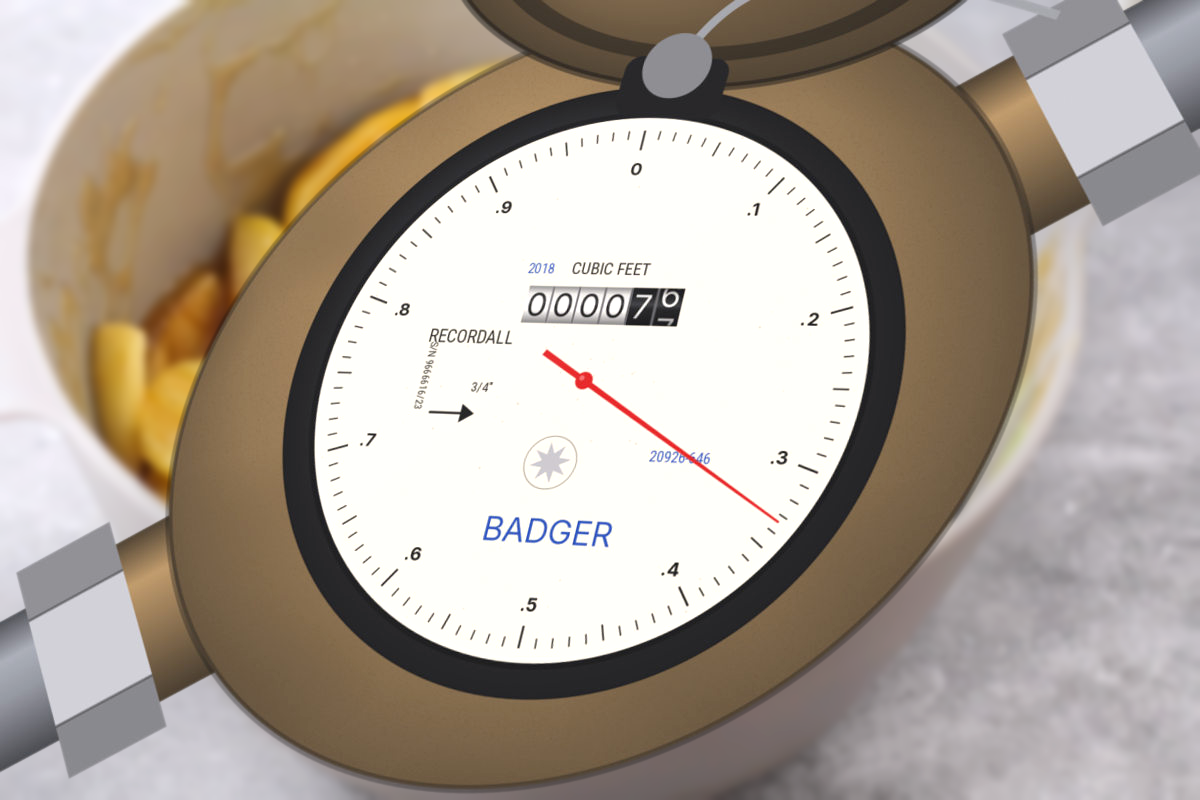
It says 76.33 ft³
